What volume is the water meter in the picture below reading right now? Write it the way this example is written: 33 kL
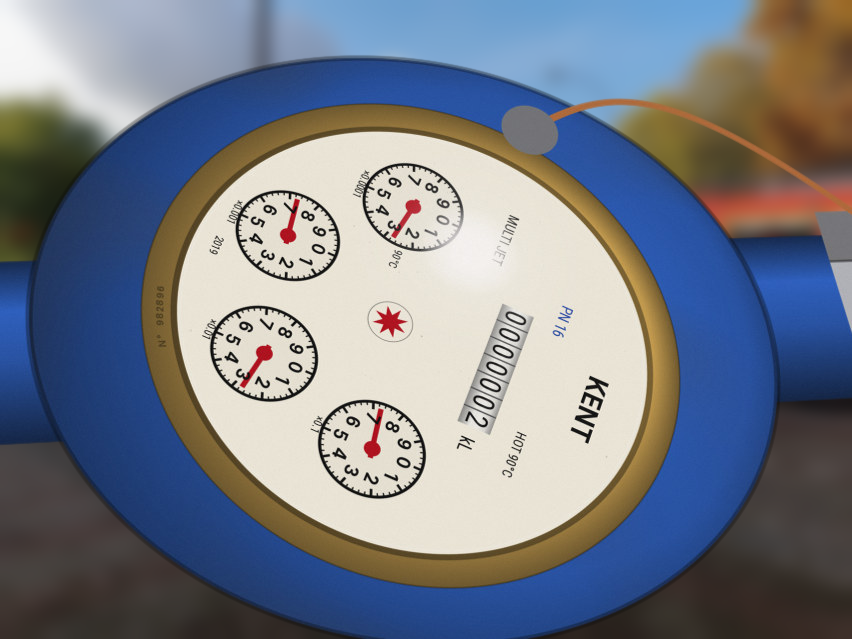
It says 2.7272 kL
